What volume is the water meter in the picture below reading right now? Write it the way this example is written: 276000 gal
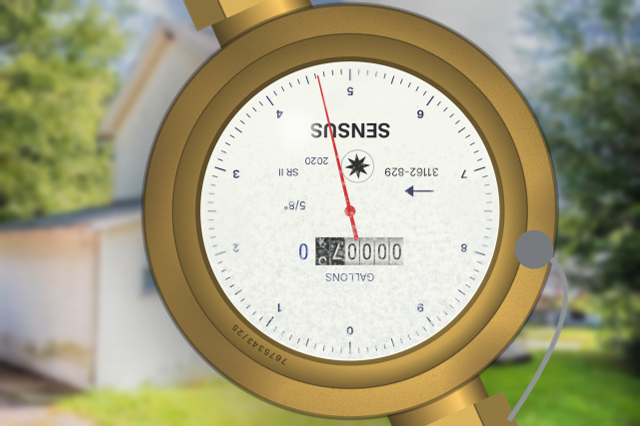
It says 734.6 gal
